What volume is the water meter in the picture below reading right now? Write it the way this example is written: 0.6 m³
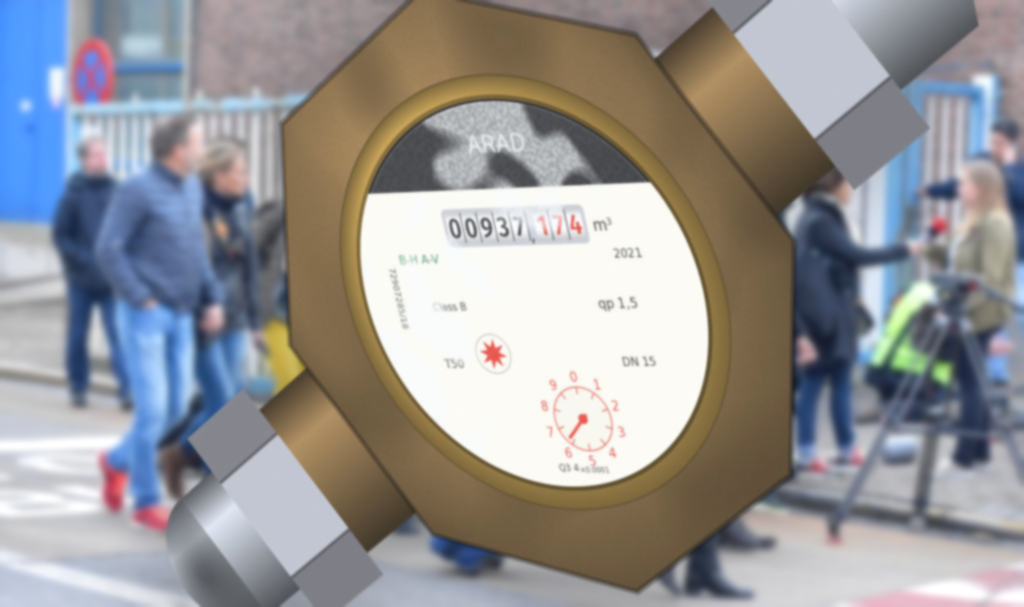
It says 937.1746 m³
